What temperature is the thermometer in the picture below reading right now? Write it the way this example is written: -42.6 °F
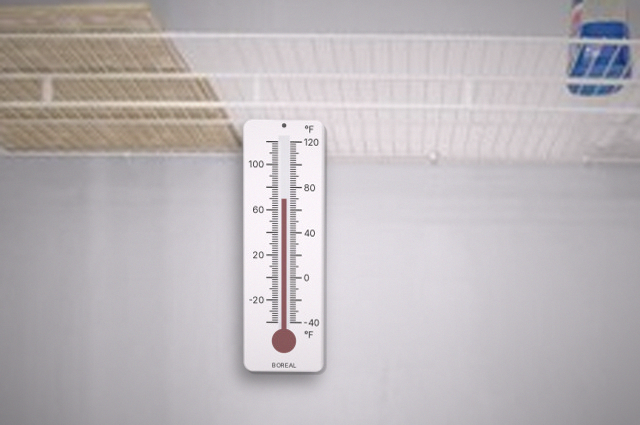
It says 70 °F
